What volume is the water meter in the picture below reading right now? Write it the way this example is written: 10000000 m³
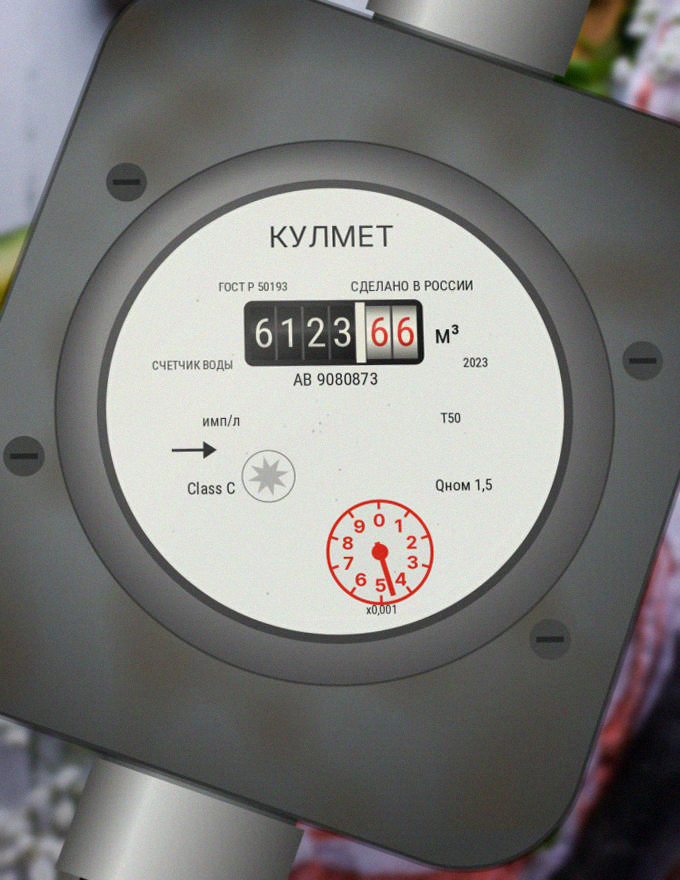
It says 6123.664 m³
